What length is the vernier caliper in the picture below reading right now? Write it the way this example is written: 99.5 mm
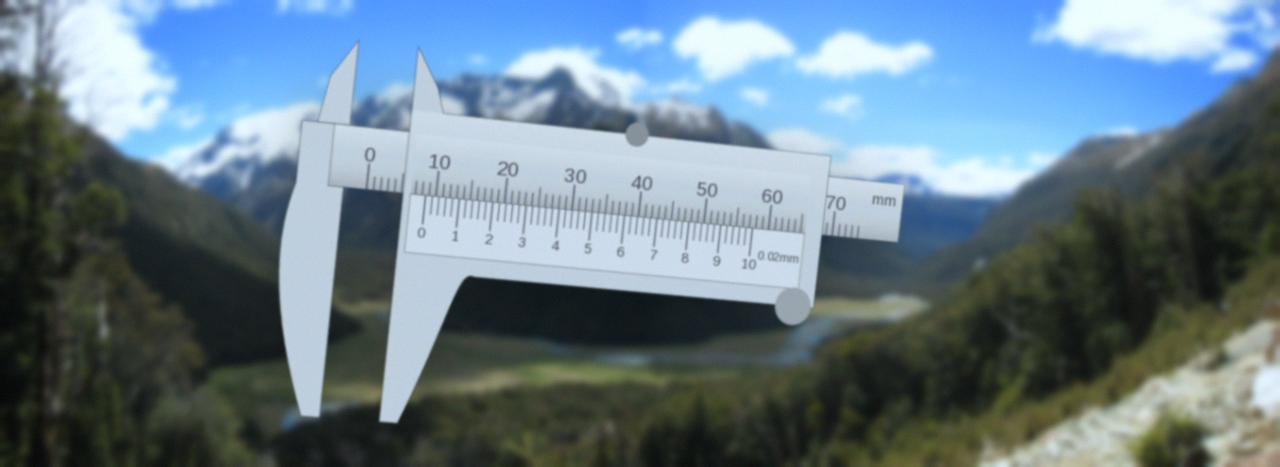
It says 8.5 mm
